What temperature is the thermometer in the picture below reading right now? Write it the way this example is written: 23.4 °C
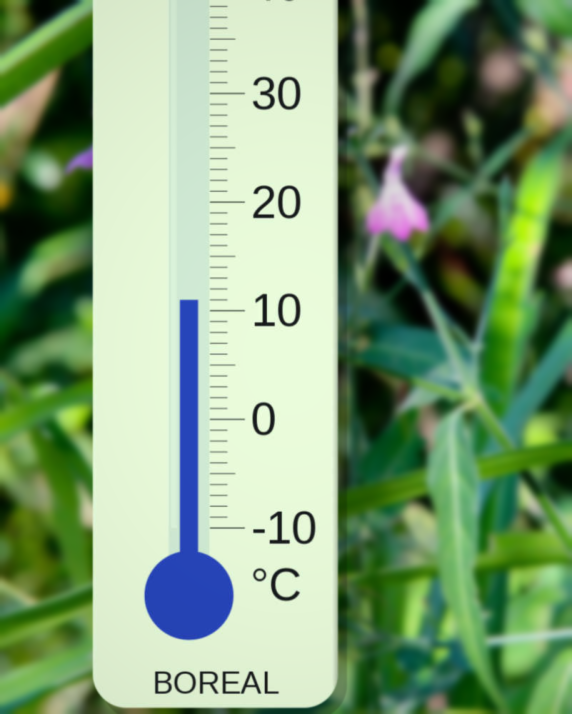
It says 11 °C
